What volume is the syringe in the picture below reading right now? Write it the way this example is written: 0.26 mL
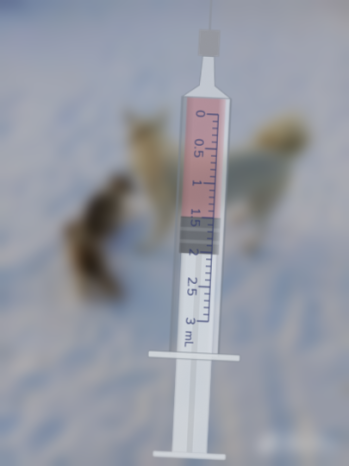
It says 1.5 mL
